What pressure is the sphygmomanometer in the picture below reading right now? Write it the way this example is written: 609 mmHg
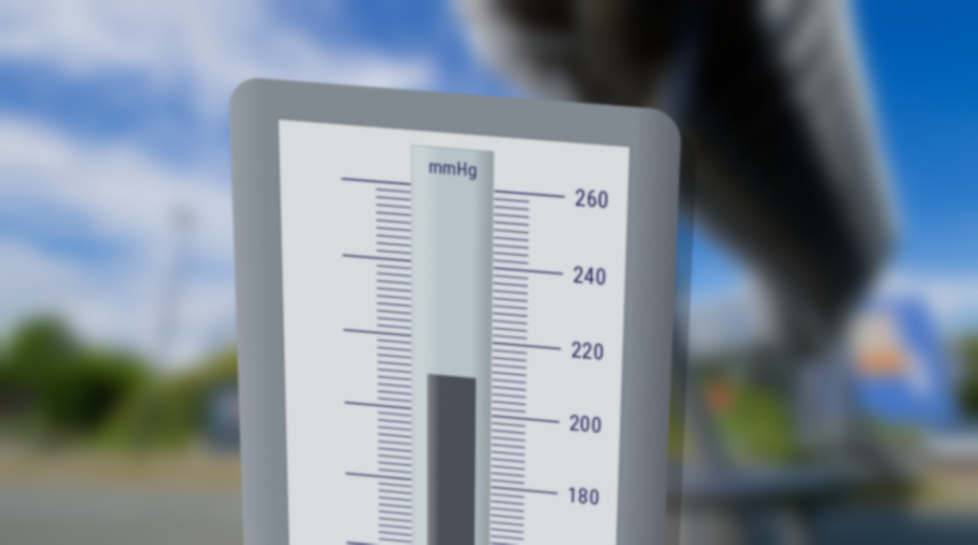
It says 210 mmHg
